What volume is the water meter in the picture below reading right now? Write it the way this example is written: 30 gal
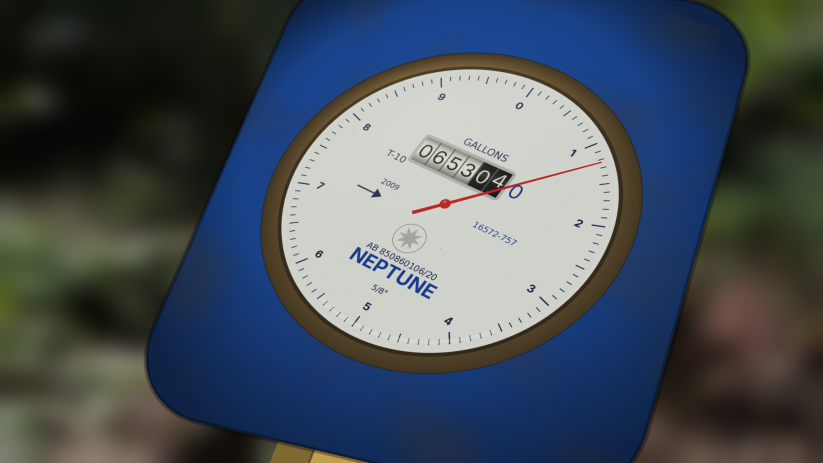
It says 653041.2 gal
